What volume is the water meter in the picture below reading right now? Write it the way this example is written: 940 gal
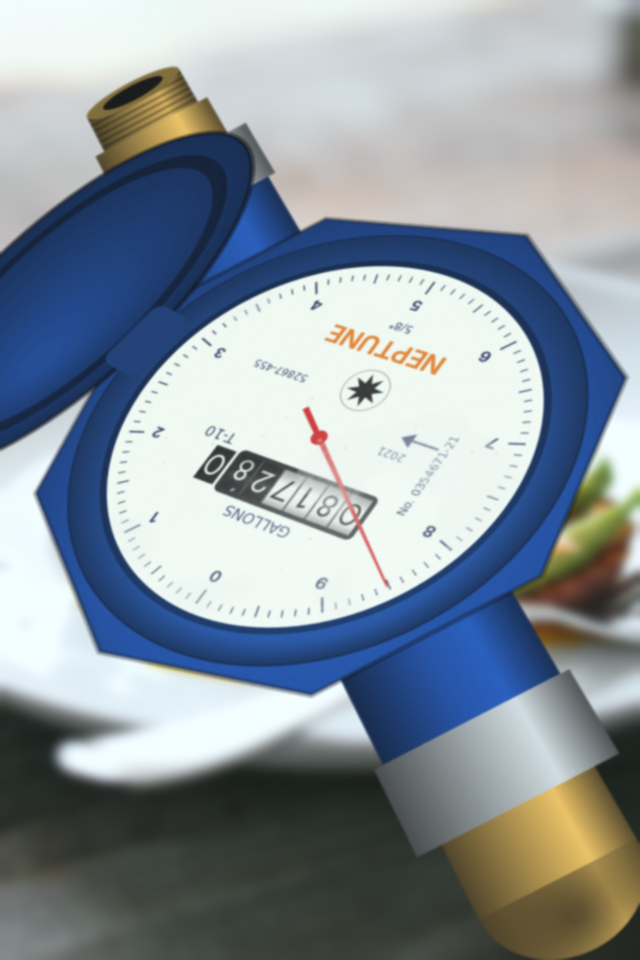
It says 817278.5 gal
